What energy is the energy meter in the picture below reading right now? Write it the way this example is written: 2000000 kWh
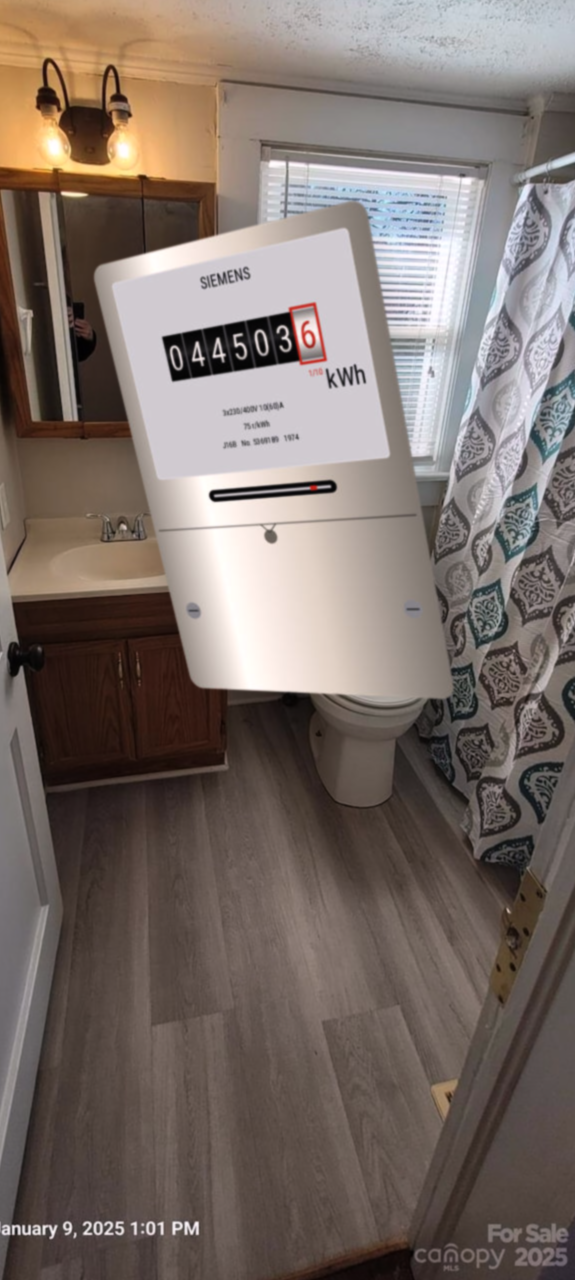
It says 44503.6 kWh
